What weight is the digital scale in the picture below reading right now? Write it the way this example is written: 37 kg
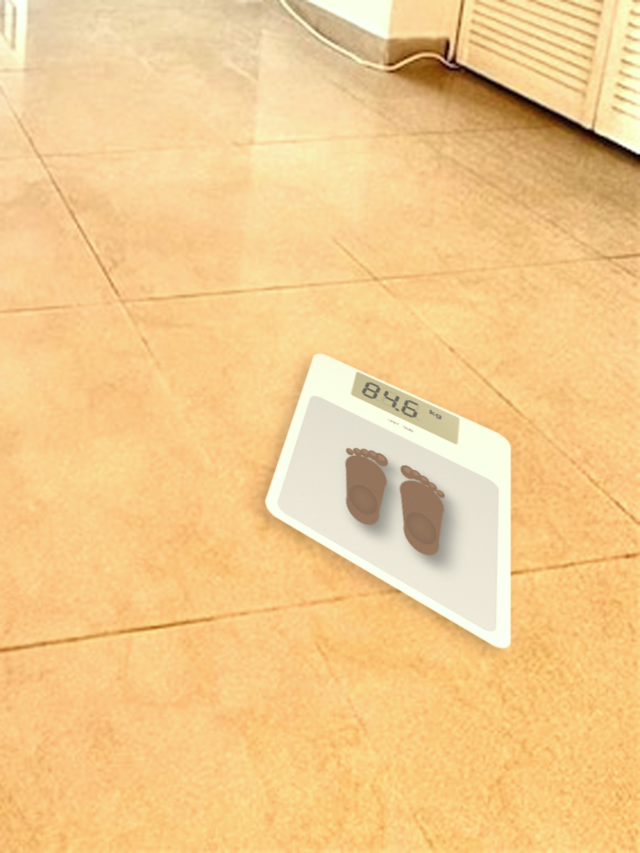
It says 84.6 kg
